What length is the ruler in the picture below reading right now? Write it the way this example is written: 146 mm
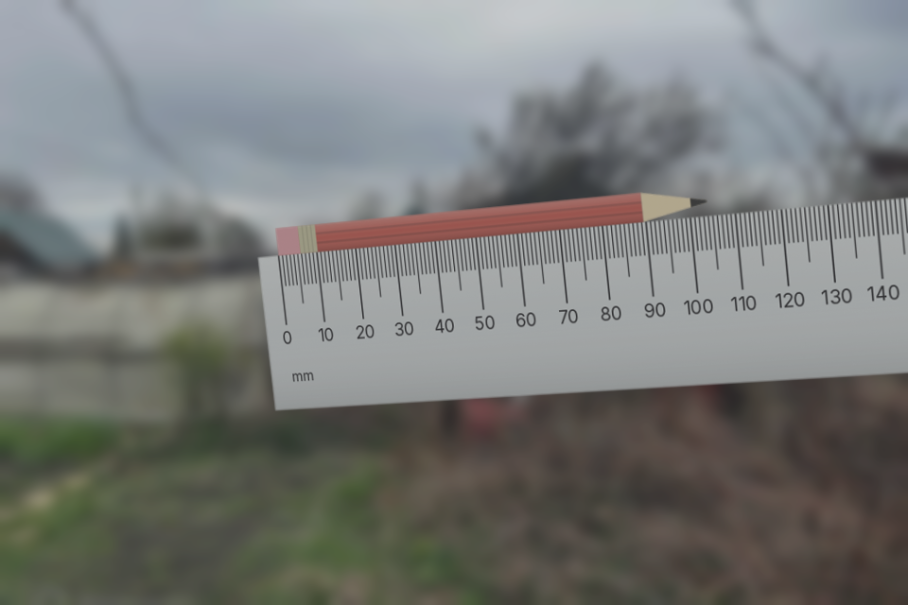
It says 104 mm
